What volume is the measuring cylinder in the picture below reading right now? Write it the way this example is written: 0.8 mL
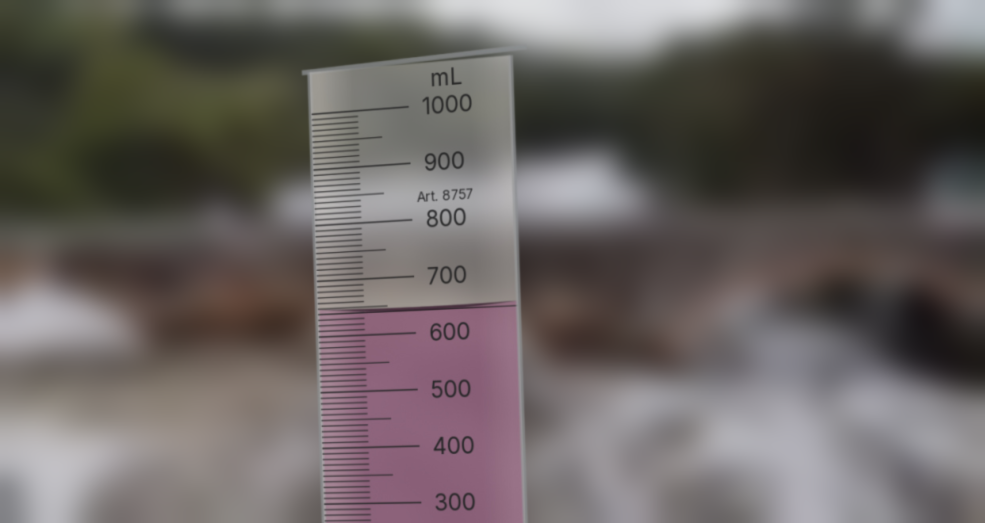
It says 640 mL
